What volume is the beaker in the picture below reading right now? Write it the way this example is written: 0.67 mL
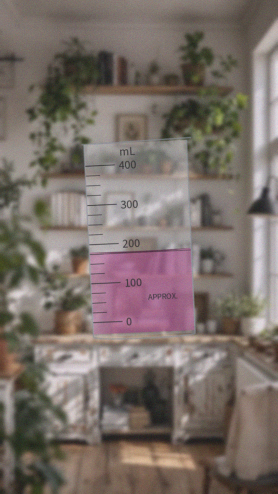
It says 175 mL
